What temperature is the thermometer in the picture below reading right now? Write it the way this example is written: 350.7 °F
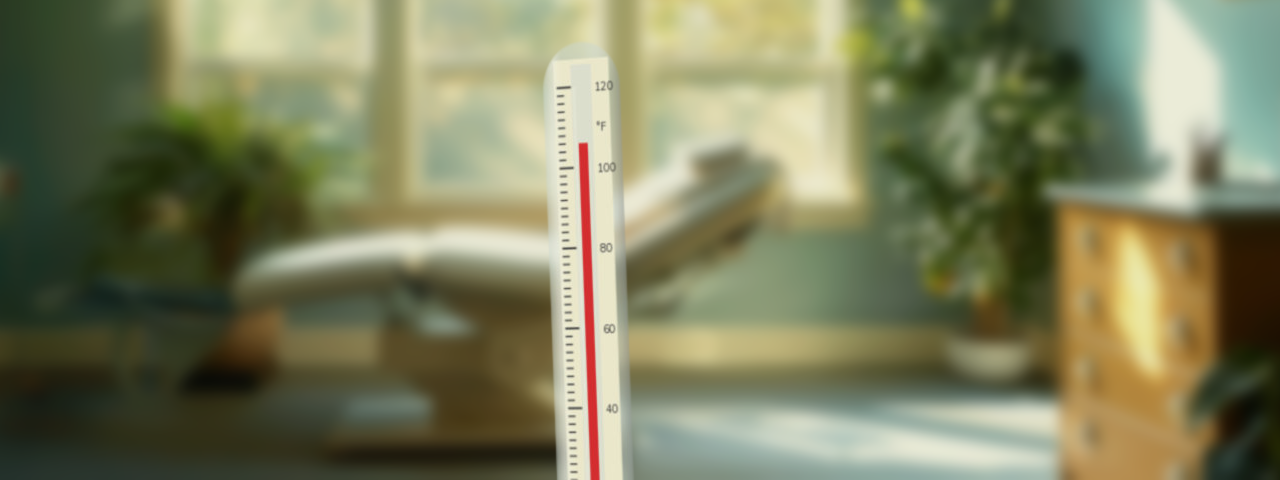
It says 106 °F
